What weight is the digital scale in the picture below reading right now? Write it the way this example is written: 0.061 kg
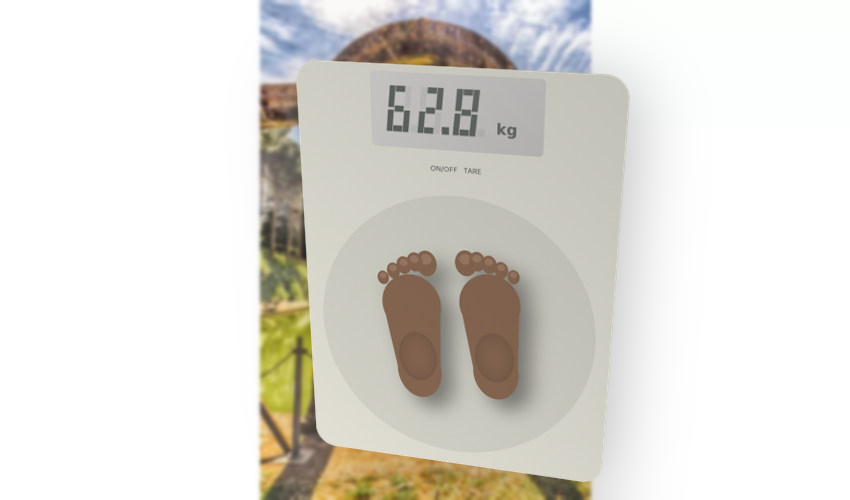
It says 62.8 kg
